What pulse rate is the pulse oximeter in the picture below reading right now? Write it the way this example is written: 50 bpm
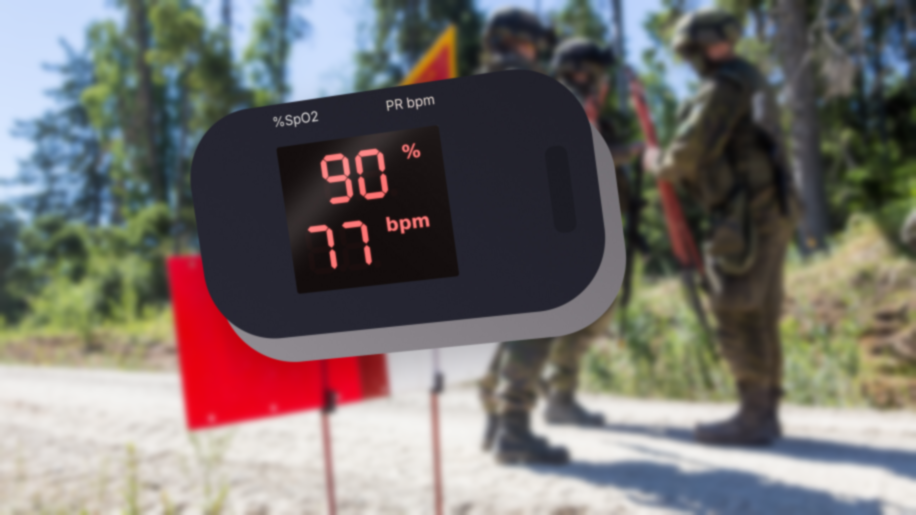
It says 77 bpm
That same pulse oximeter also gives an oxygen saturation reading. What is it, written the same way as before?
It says 90 %
